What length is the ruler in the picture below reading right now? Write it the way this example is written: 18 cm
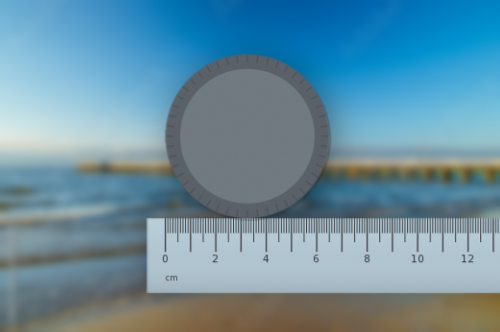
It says 6.5 cm
